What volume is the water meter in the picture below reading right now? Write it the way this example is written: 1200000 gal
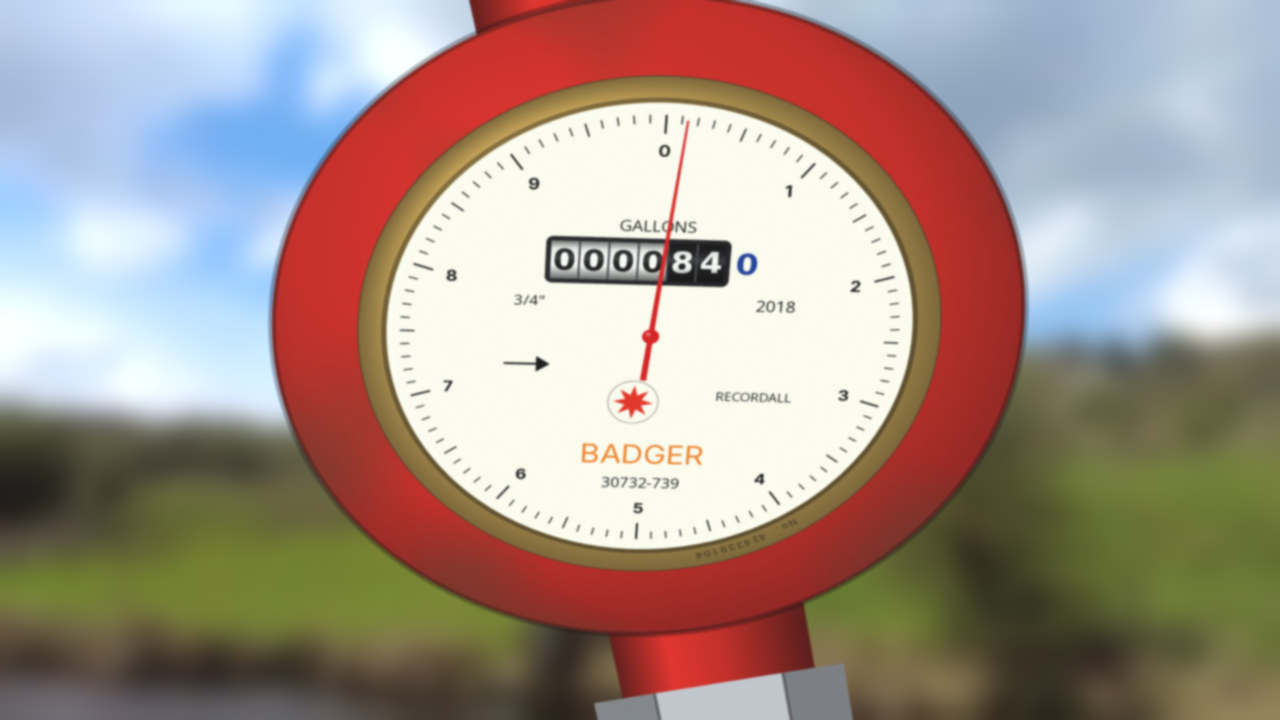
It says 840.1 gal
